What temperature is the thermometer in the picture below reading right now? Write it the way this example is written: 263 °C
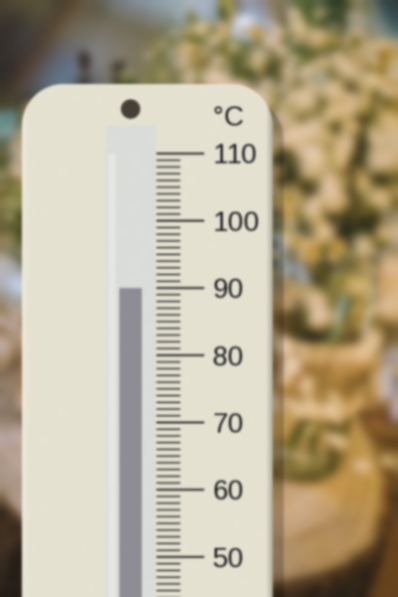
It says 90 °C
